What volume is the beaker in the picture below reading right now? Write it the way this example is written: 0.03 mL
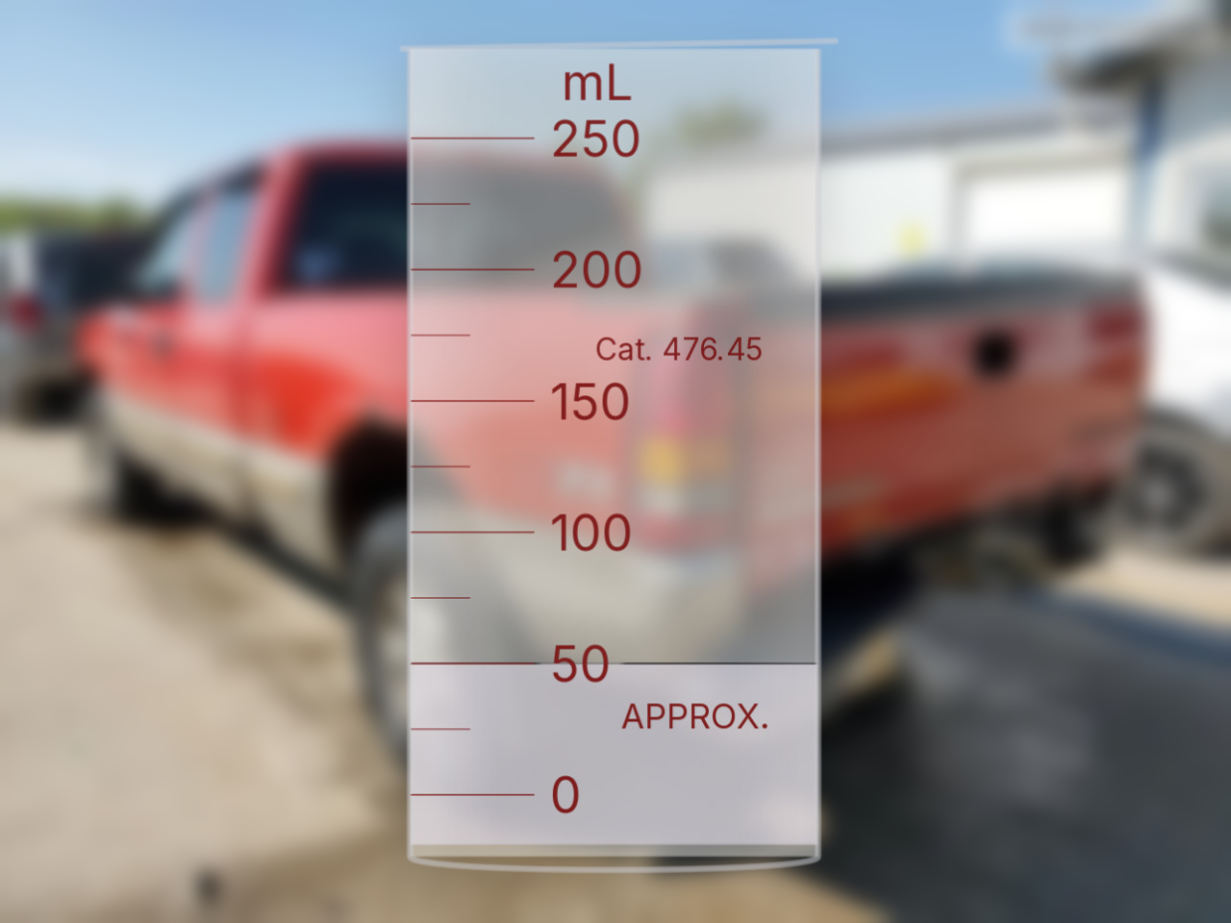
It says 50 mL
